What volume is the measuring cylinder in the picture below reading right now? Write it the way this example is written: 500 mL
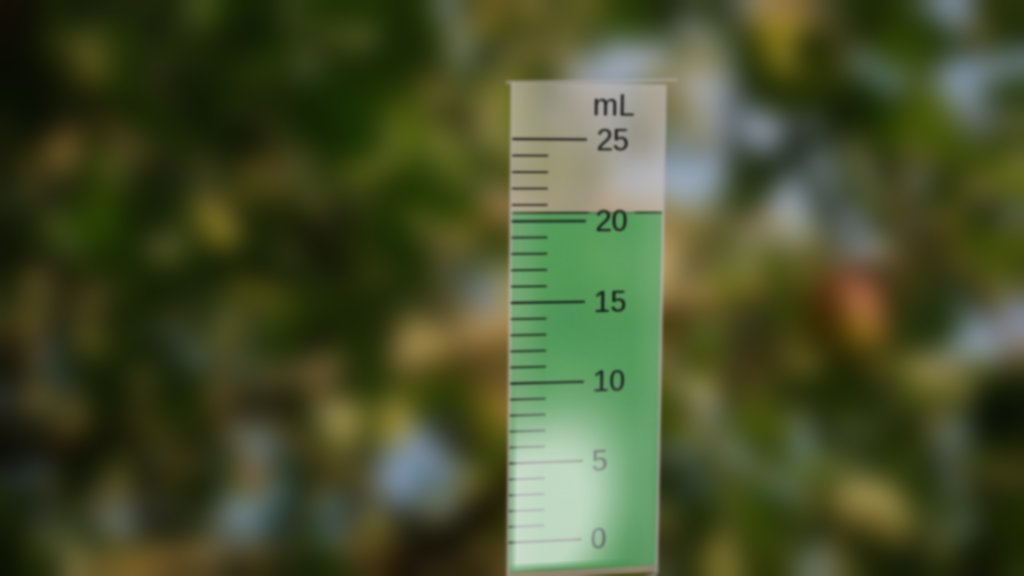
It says 20.5 mL
